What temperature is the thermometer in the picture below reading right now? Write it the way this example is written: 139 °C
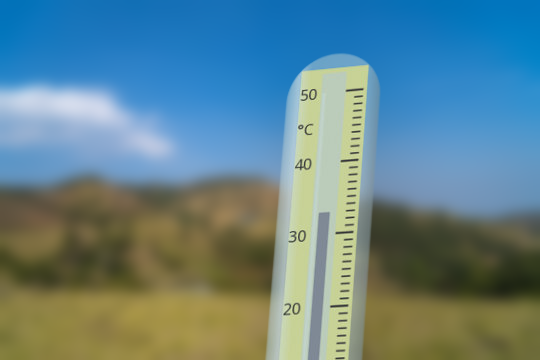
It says 33 °C
